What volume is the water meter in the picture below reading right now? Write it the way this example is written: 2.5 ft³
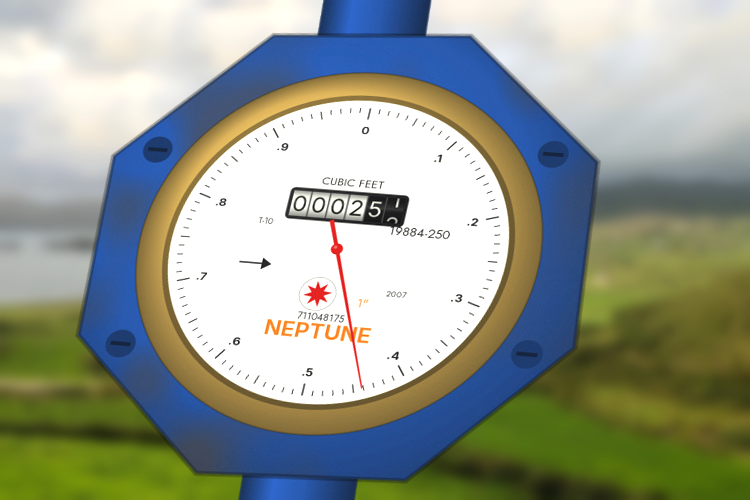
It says 251.44 ft³
